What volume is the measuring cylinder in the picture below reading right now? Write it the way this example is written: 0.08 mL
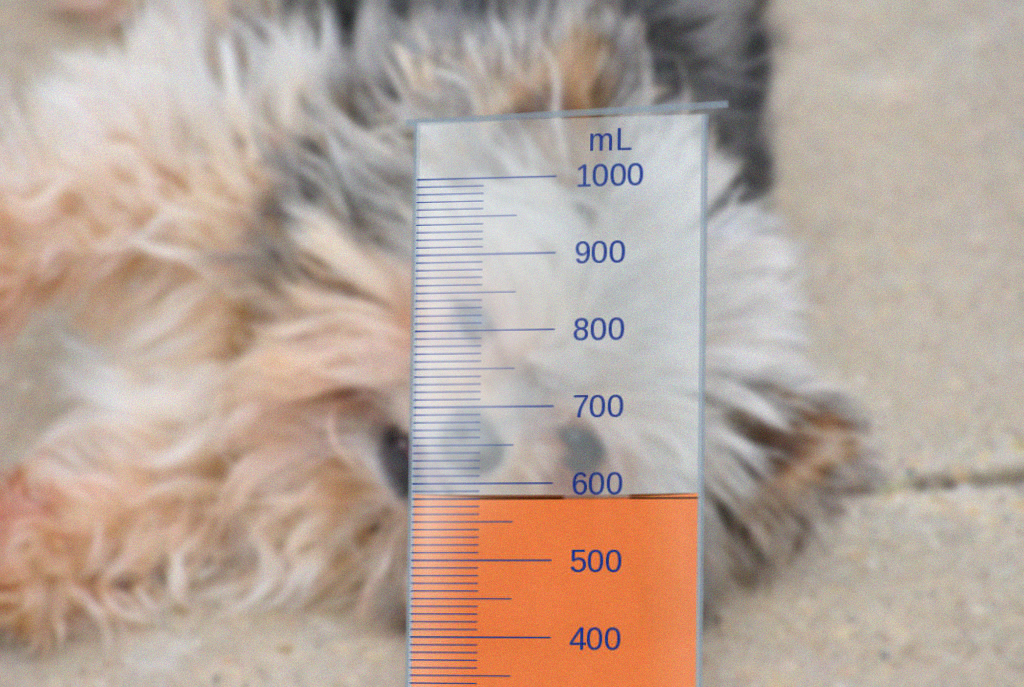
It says 580 mL
